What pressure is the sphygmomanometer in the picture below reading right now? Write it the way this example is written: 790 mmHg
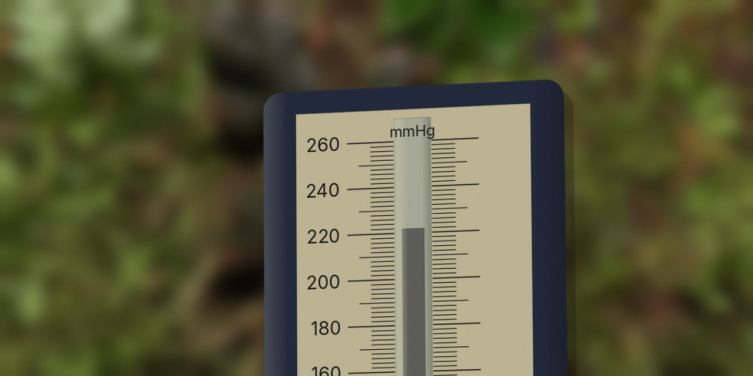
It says 222 mmHg
